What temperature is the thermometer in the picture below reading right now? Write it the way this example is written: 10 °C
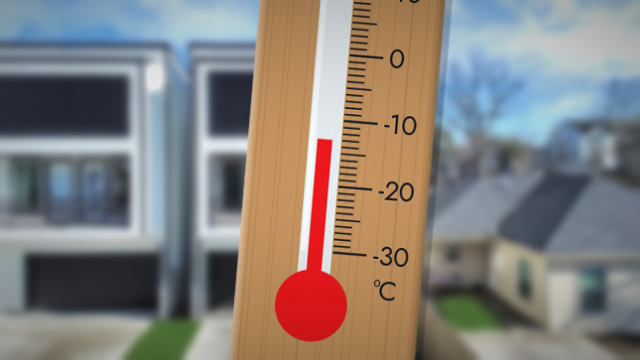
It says -13 °C
